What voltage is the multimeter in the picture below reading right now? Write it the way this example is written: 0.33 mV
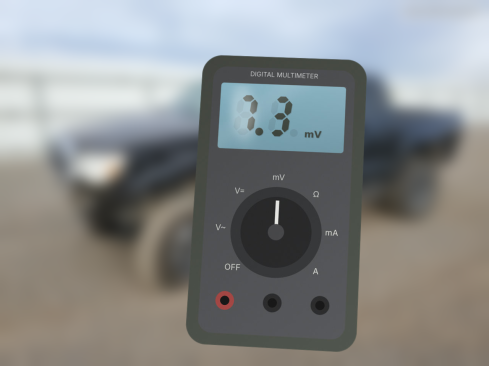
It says 7.3 mV
